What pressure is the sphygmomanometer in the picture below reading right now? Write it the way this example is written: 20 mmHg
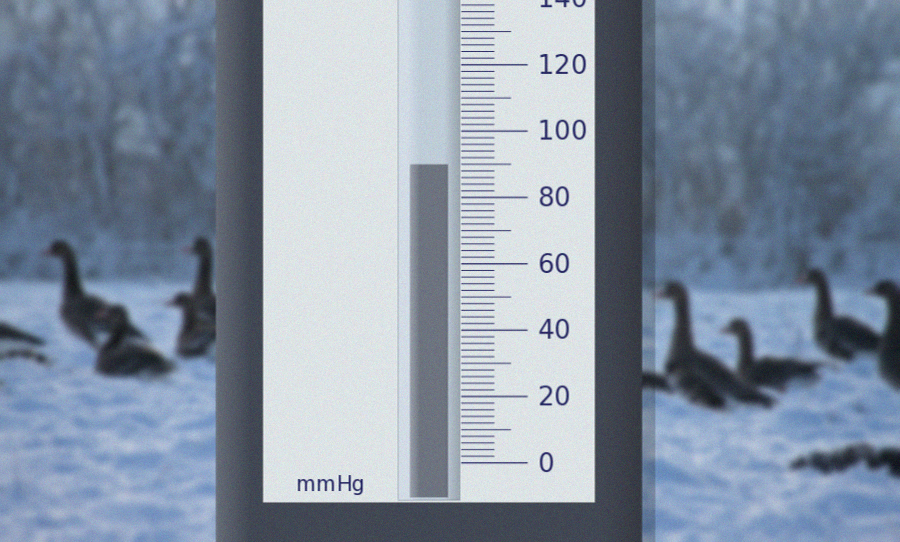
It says 90 mmHg
